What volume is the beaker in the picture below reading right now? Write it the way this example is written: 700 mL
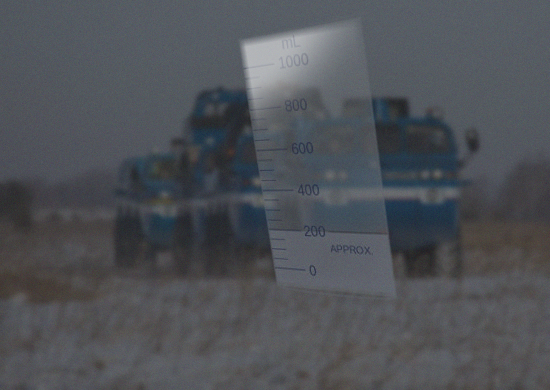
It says 200 mL
